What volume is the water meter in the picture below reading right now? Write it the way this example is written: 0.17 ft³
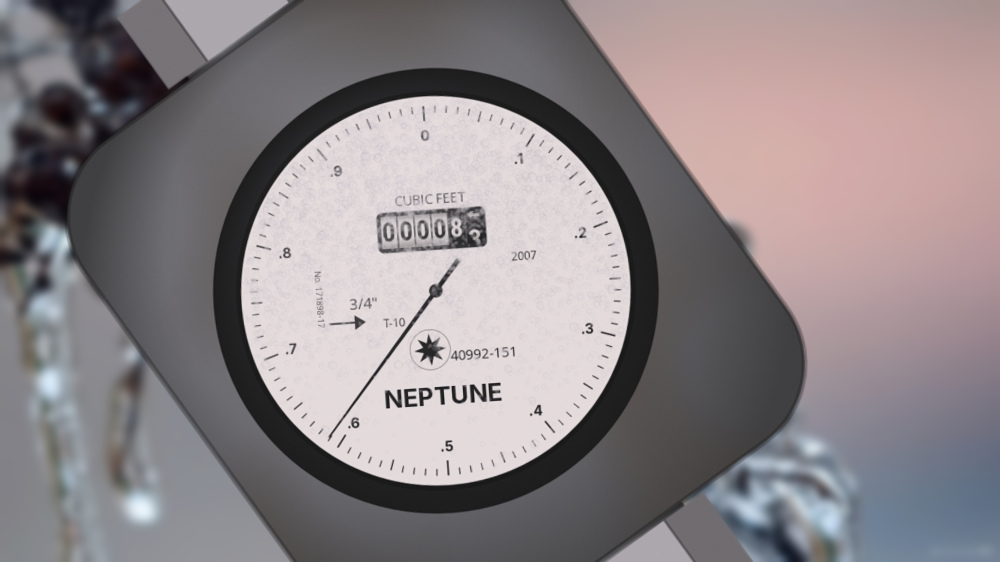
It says 82.61 ft³
